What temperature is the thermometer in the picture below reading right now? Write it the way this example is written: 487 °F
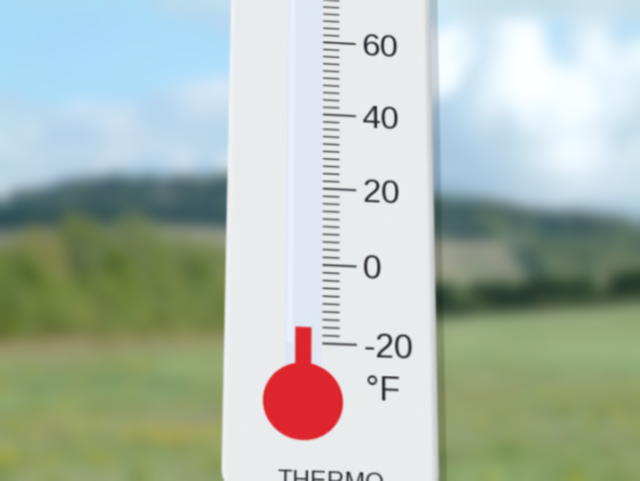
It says -16 °F
